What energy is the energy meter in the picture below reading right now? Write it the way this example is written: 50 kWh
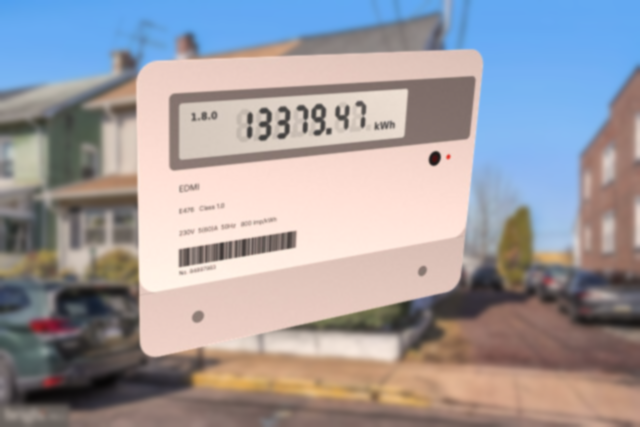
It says 13379.47 kWh
